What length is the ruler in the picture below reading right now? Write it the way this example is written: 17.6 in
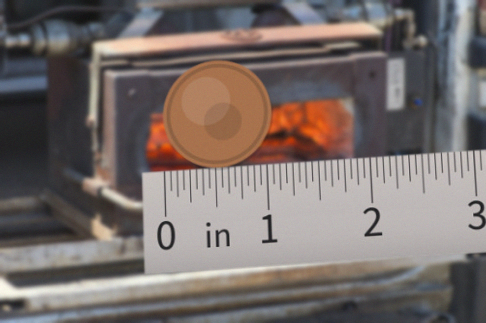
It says 1.0625 in
